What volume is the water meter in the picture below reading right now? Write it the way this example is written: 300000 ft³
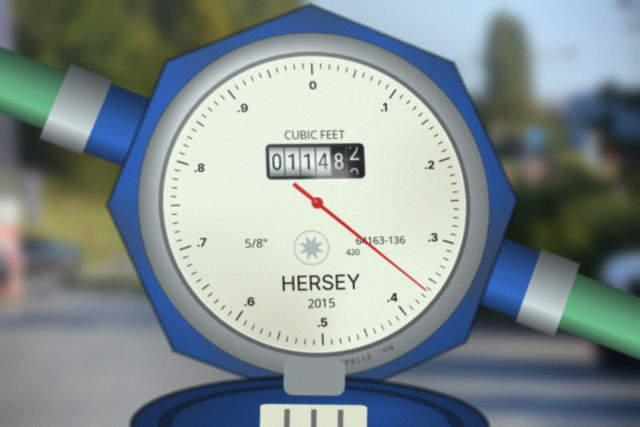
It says 11482.36 ft³
